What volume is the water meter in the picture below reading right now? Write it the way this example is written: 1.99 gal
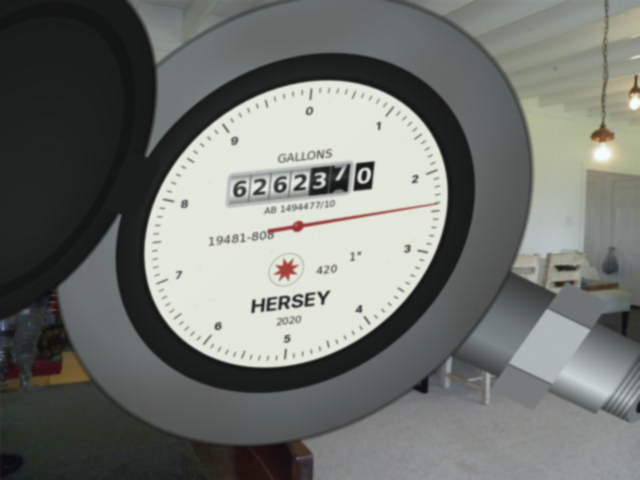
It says 6262372.4 gal
